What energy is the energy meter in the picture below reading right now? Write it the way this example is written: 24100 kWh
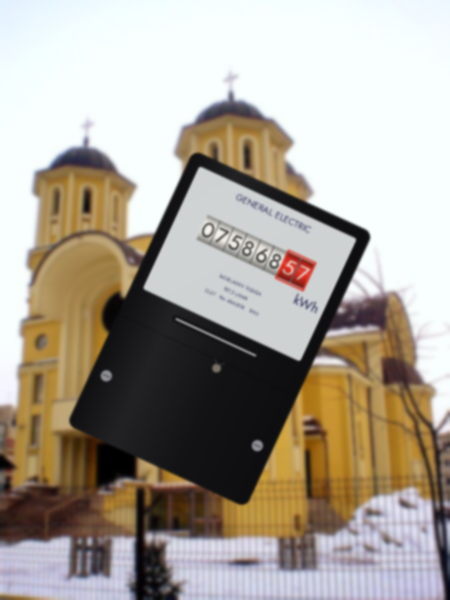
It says 75868.57 kWh
